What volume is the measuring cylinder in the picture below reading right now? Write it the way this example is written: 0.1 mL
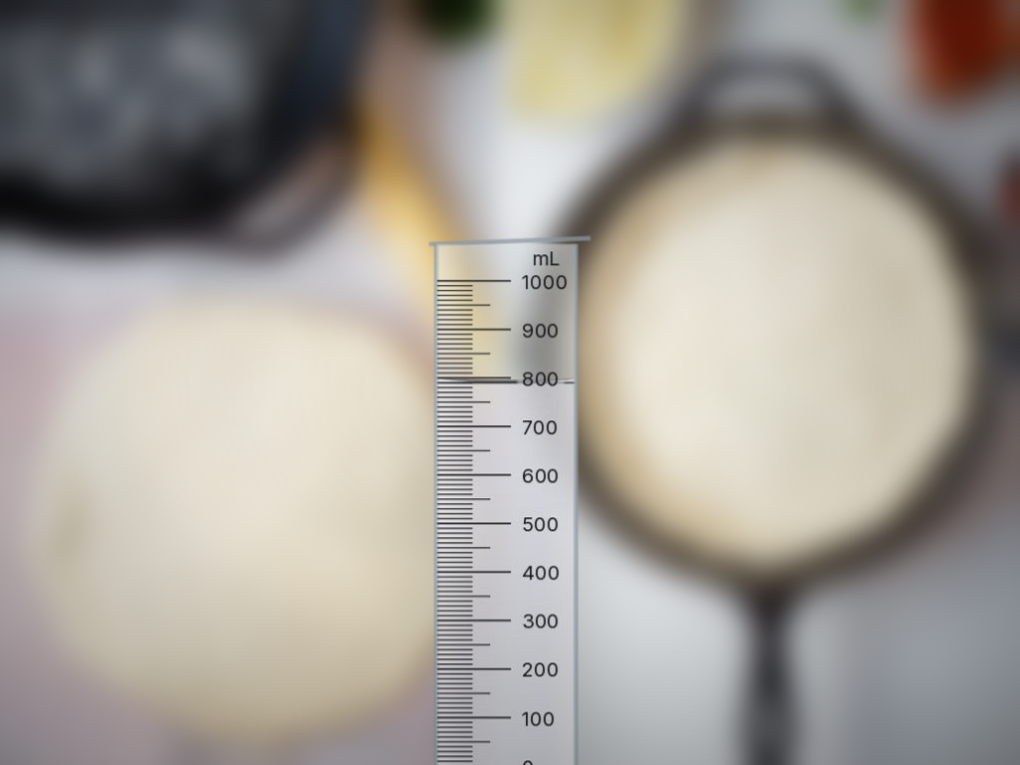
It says 790 mL
